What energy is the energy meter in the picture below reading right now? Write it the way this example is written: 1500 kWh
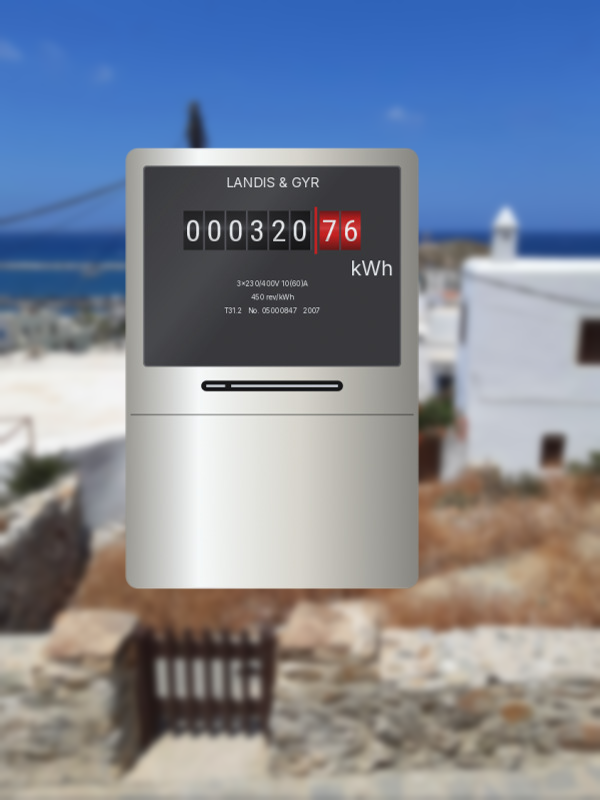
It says 320.76 kWh
